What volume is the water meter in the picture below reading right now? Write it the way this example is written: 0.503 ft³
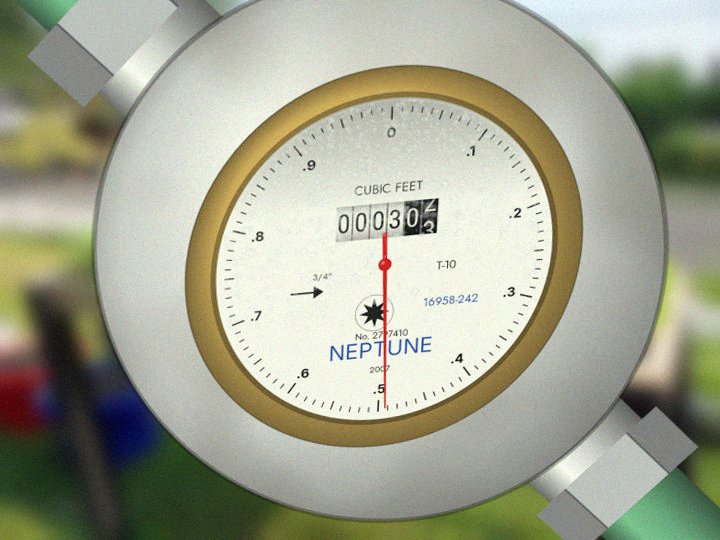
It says 302.49 ft³
